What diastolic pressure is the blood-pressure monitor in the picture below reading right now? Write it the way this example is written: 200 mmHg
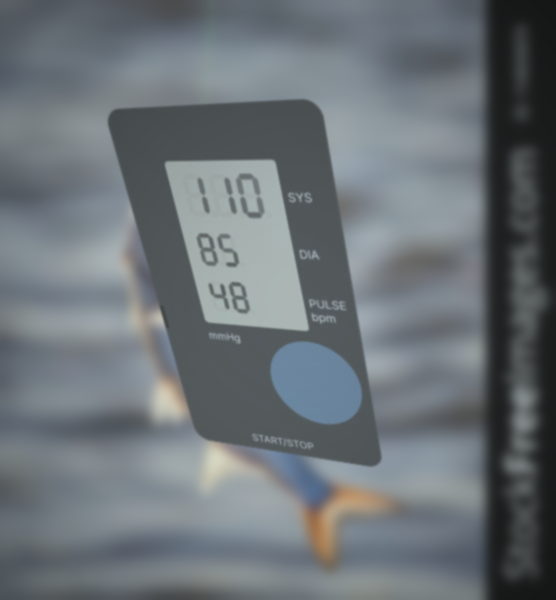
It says 85 mmHg
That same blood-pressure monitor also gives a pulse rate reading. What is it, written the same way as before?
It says 48 bpm
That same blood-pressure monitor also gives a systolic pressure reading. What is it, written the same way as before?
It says 110 mmHg
